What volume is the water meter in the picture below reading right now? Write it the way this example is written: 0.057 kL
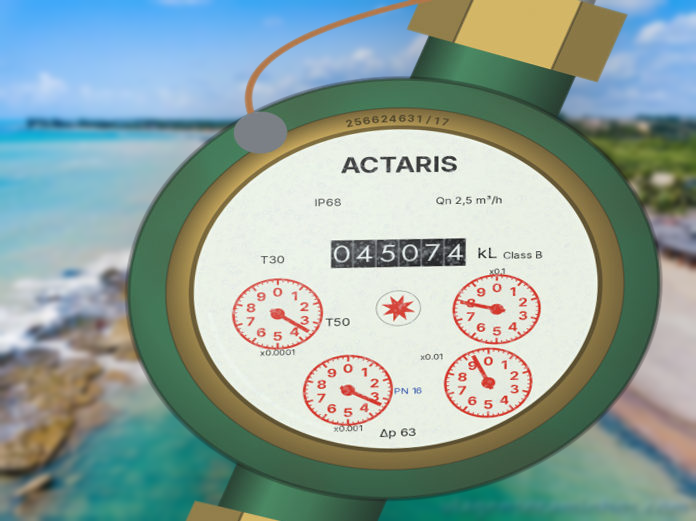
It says 45074.7933 kL
